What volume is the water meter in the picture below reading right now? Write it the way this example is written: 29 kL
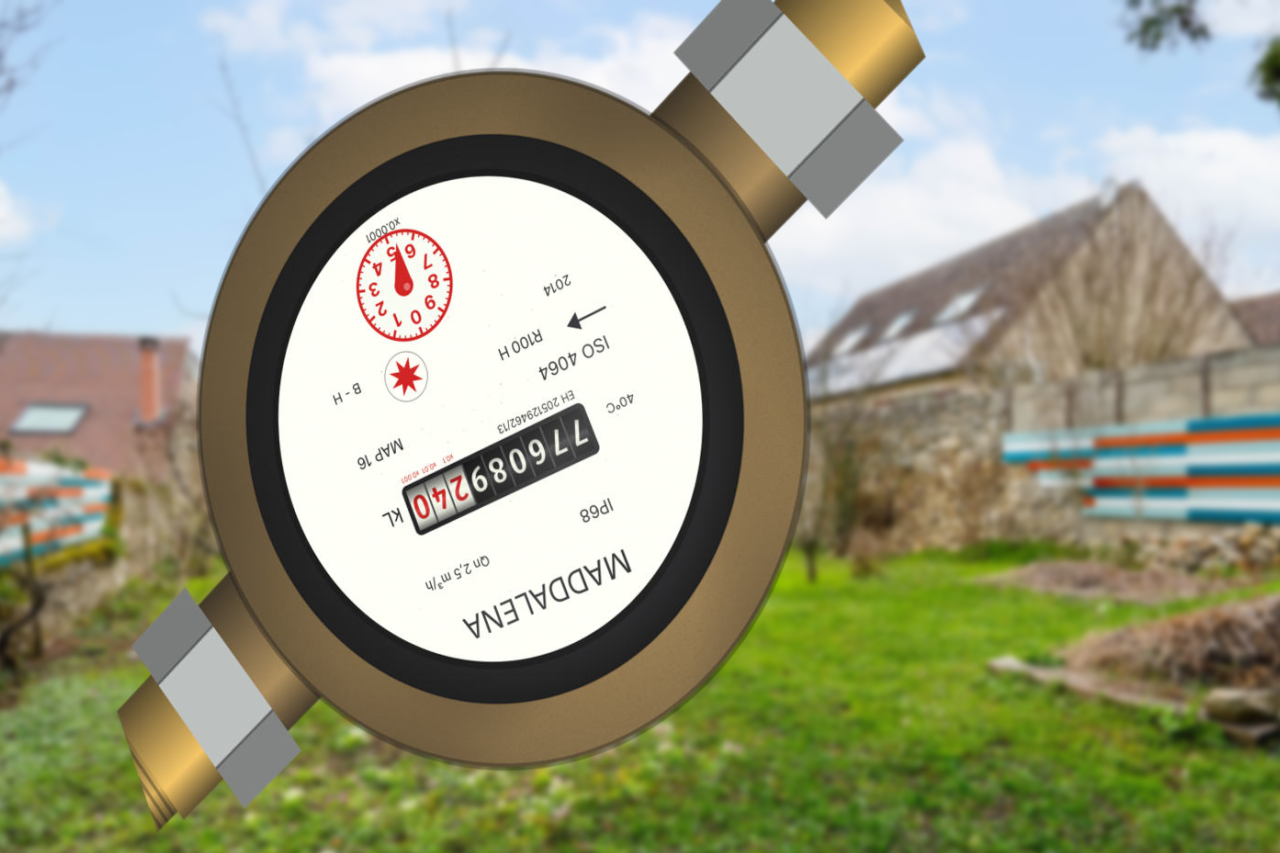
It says 776089.2405 kL
